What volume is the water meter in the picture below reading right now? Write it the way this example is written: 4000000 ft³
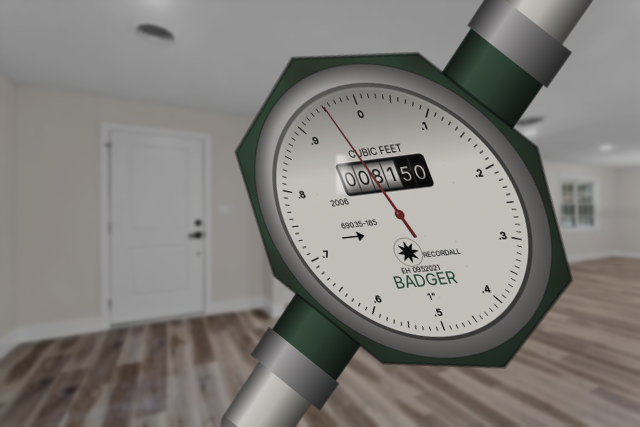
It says 8149.95 ft³
